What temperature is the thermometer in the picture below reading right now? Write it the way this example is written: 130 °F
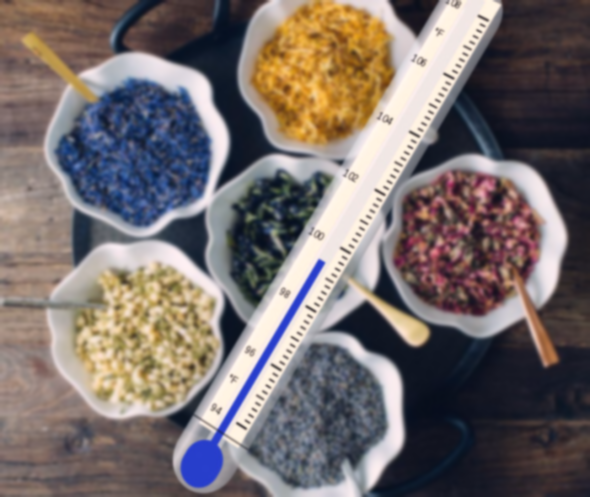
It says 99.4 °F
